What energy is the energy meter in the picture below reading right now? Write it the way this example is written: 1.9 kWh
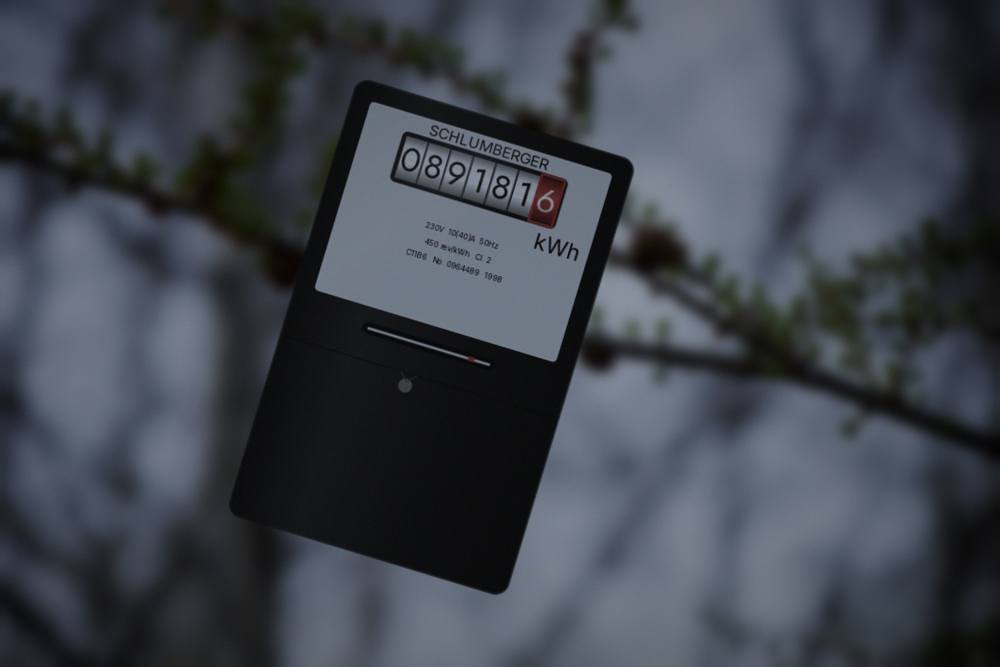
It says 89181.6 kWh
